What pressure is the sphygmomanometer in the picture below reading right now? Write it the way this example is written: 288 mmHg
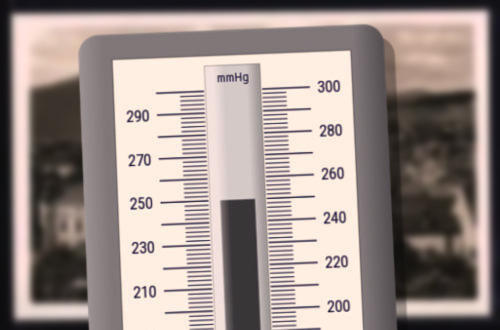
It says 250 mmHg
